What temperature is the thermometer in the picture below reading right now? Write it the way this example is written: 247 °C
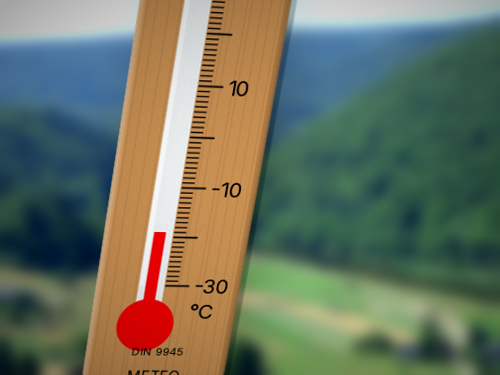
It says -19 °C
